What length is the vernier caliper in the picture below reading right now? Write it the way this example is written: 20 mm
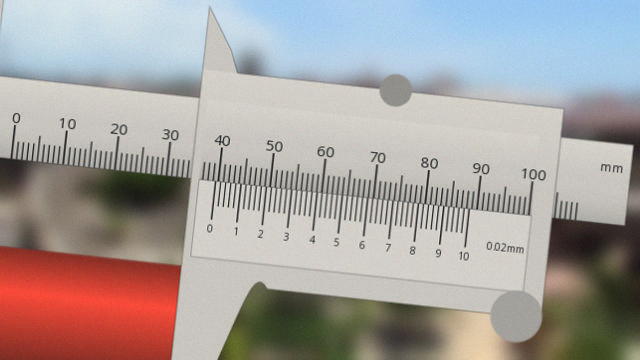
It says 39.5 mm
